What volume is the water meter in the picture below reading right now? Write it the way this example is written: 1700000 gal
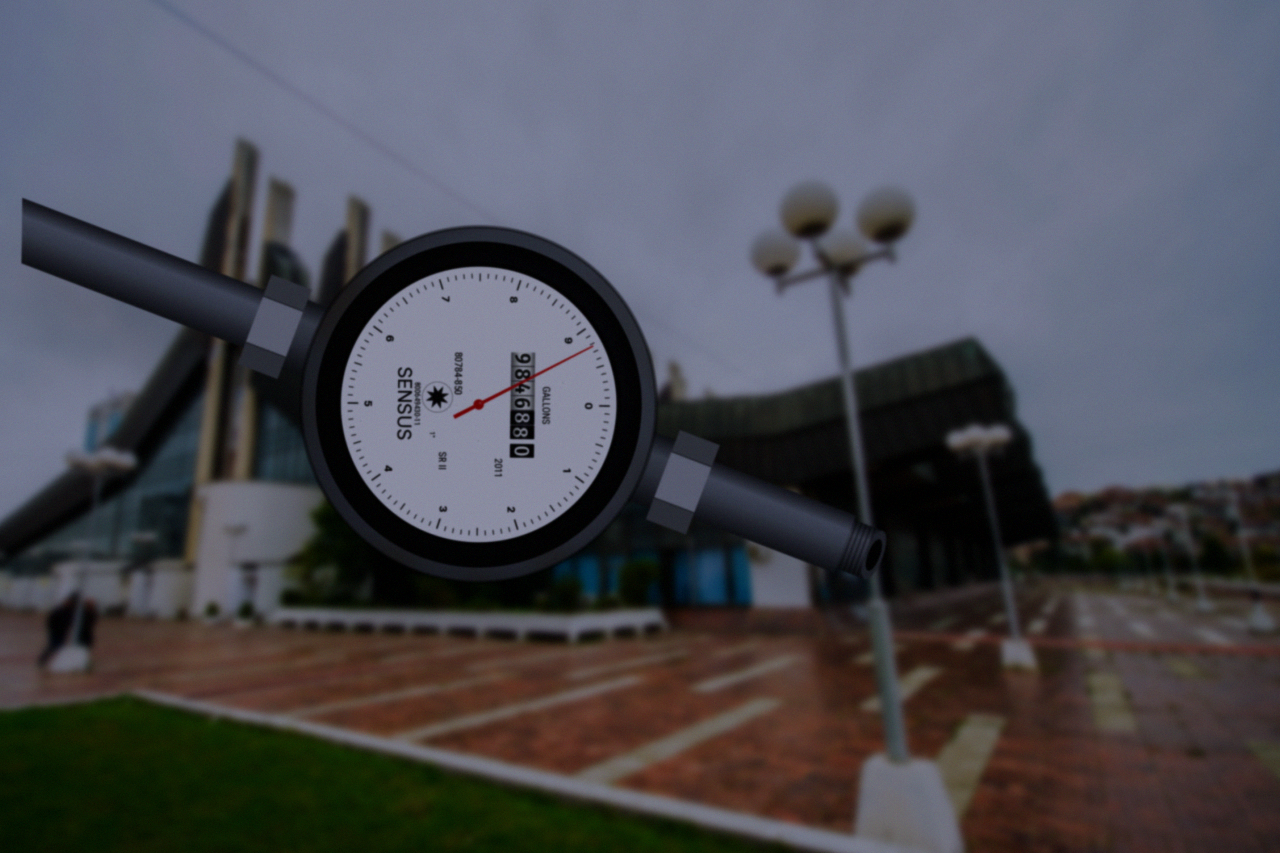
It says 9846879.2 gal
